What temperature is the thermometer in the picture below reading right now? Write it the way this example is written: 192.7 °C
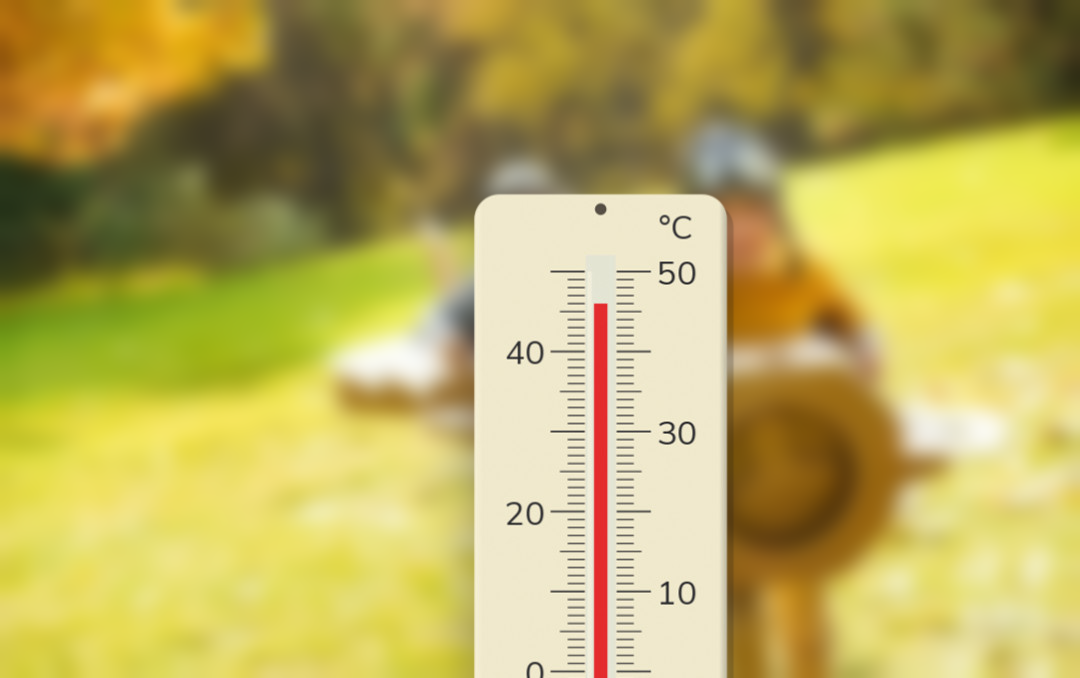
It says 46 °C
